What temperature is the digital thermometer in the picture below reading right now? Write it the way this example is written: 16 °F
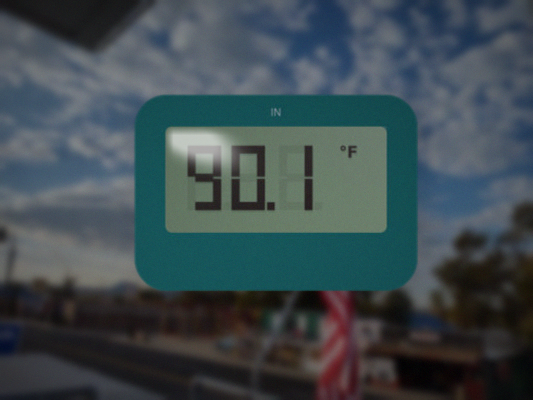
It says 90.1 °F
